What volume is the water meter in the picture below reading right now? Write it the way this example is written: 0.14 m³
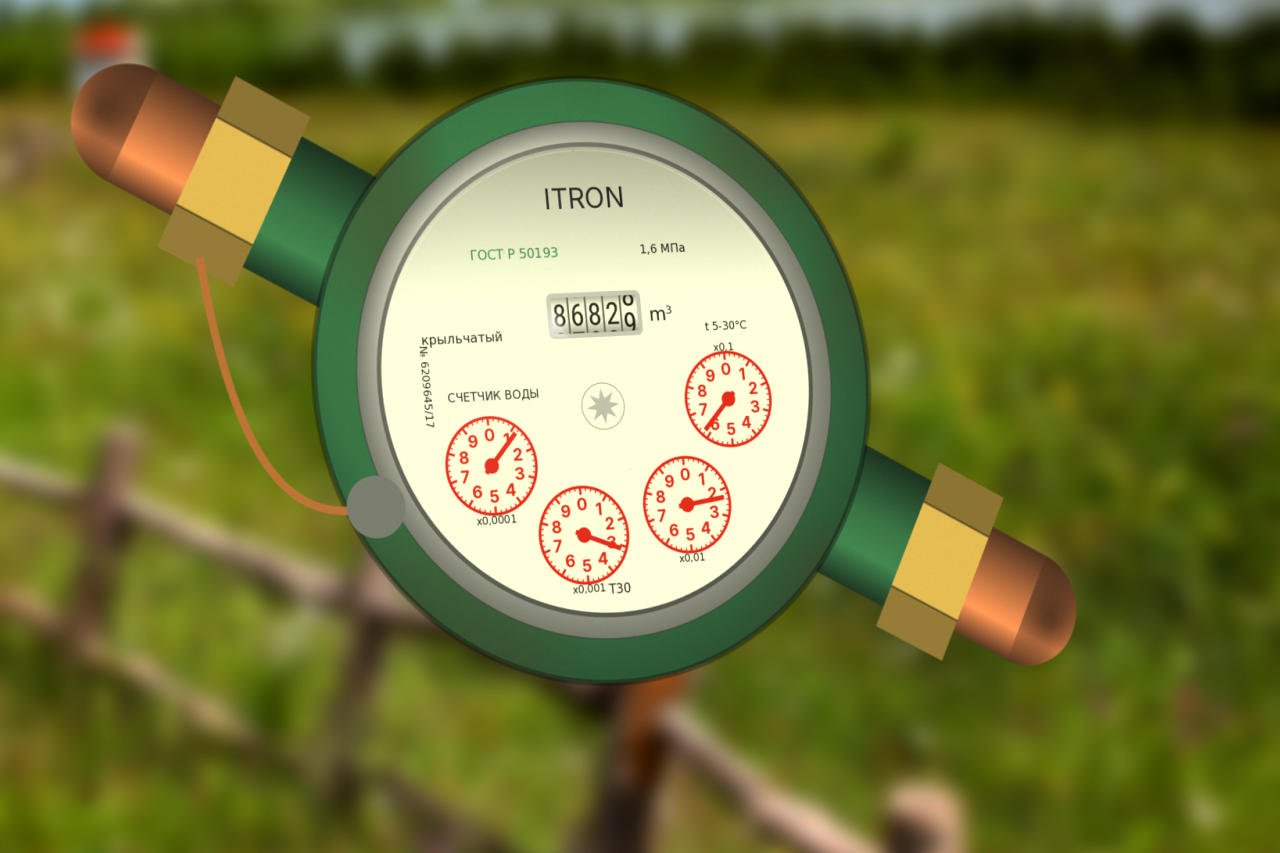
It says 86828.6231 m³
